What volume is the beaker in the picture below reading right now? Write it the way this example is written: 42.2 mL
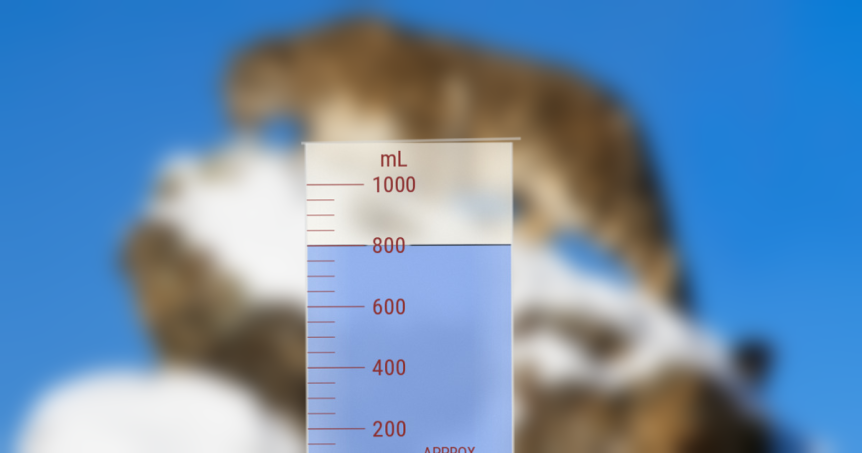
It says 800 mL
